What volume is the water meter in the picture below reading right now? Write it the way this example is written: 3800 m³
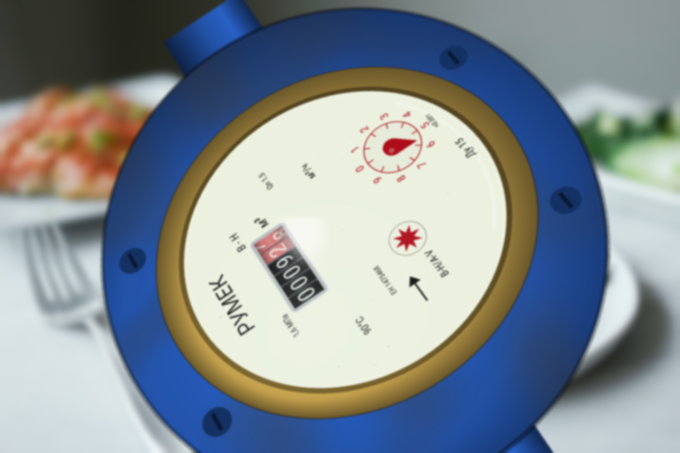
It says 9.275 m³
